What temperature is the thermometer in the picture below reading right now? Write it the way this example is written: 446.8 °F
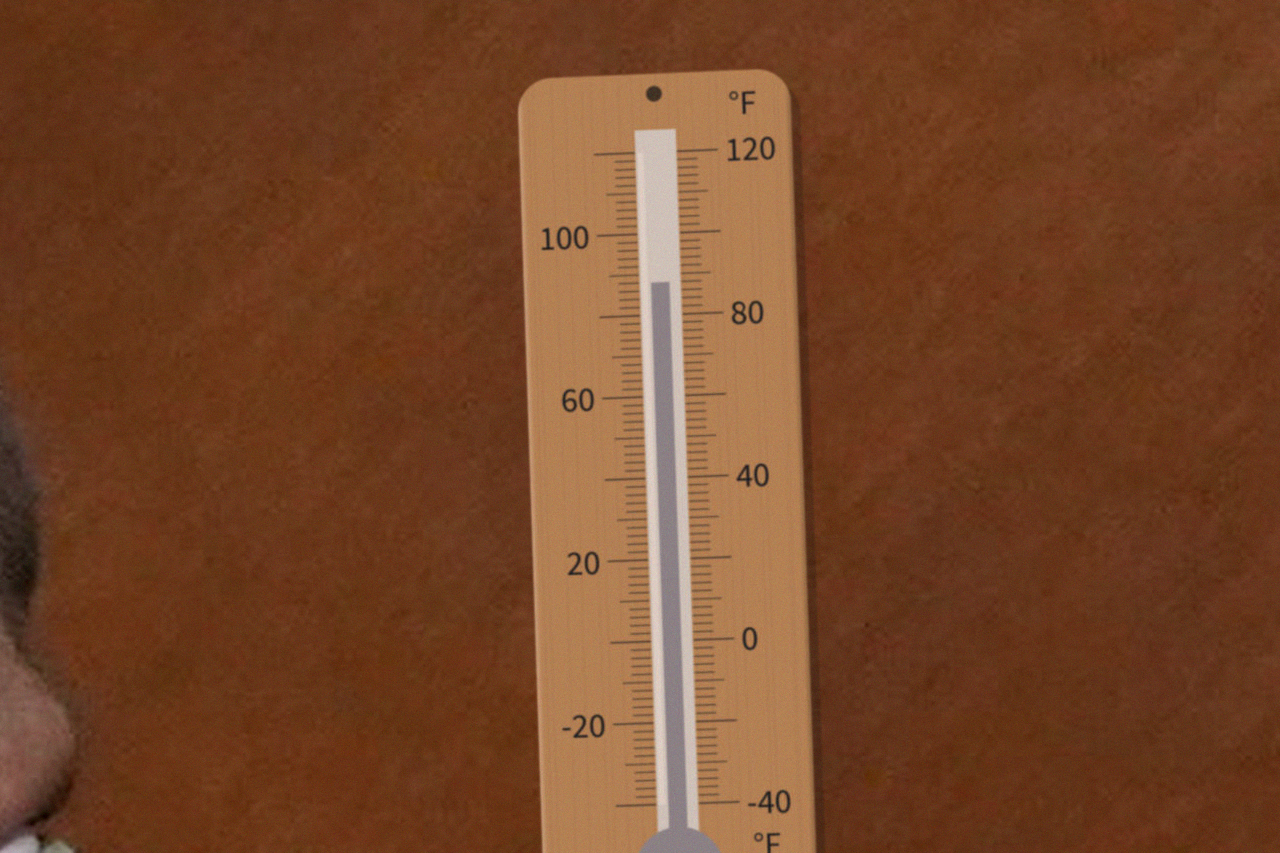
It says 88 °F
